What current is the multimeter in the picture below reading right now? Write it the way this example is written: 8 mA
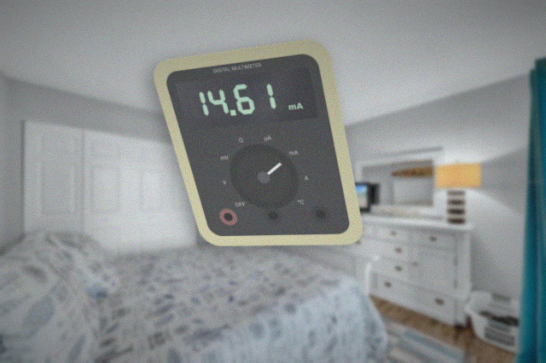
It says 14.61 mA
